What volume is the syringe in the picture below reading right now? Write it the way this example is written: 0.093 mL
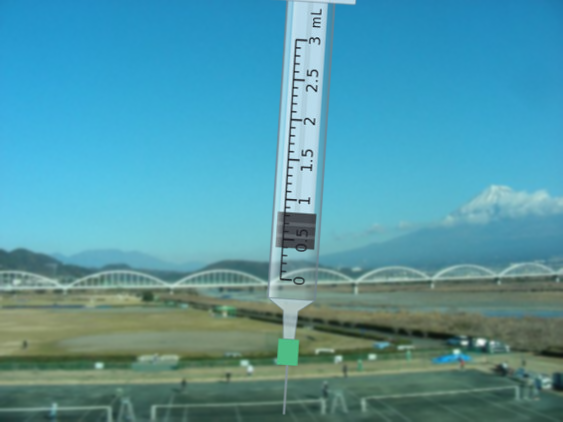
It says 0.4 mL
